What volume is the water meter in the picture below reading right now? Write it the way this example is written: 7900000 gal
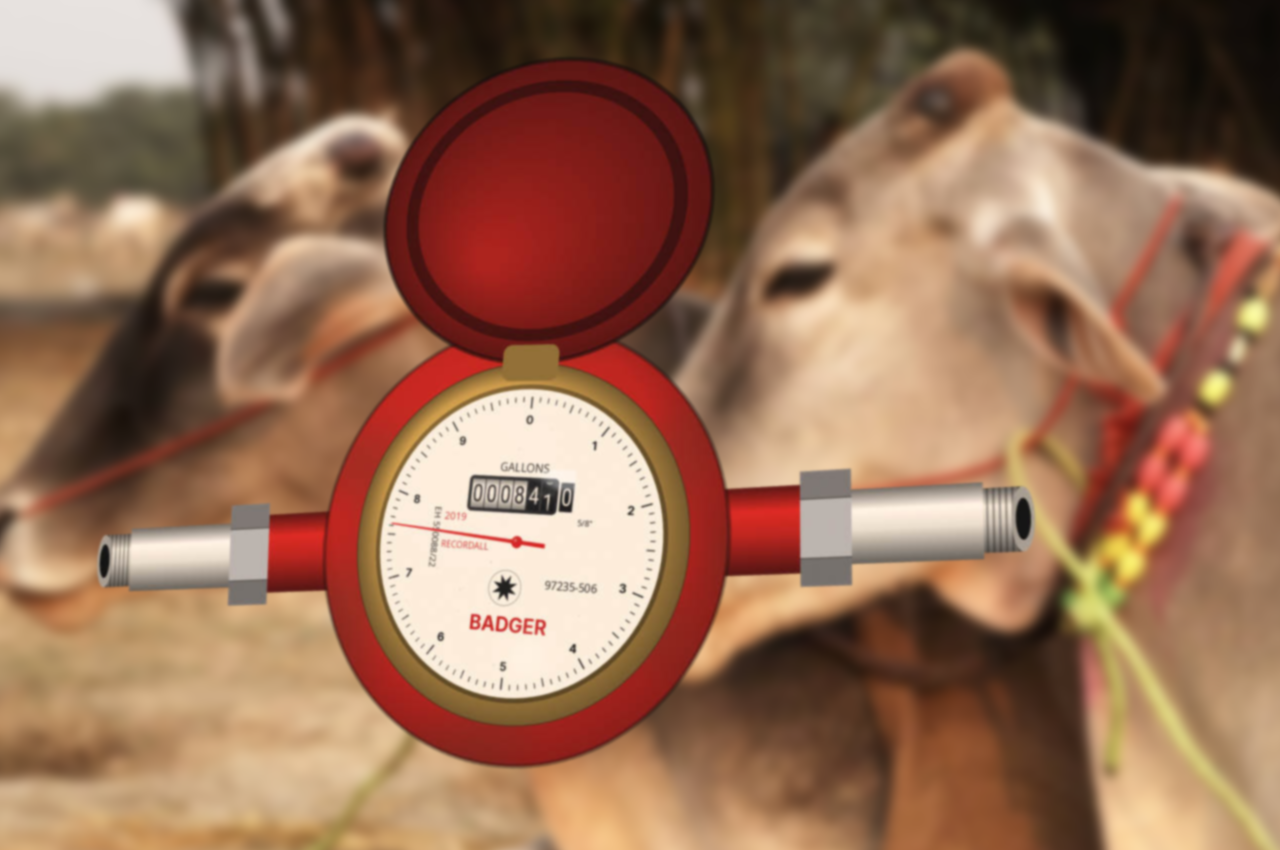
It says 8407.6 gal
